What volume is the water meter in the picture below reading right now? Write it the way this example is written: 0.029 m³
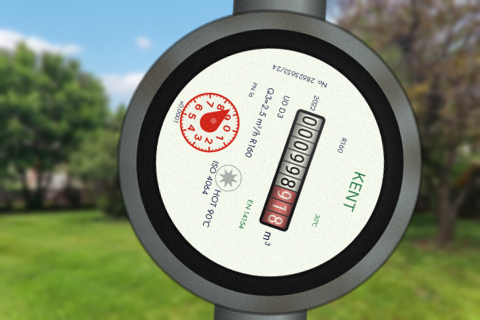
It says 998.9188 m³
